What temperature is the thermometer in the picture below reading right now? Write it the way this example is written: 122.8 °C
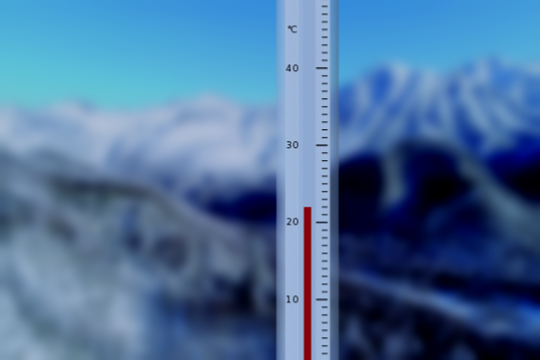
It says 22 °C
